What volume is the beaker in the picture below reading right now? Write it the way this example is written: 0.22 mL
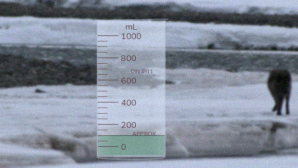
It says 100 mL
